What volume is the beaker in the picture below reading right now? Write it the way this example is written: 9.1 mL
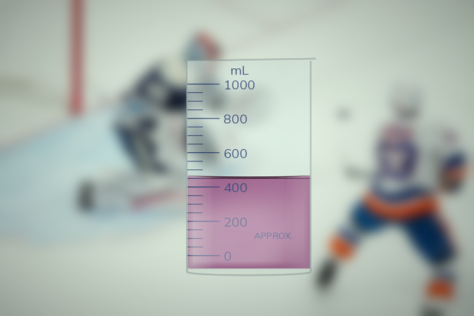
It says 450 mL
